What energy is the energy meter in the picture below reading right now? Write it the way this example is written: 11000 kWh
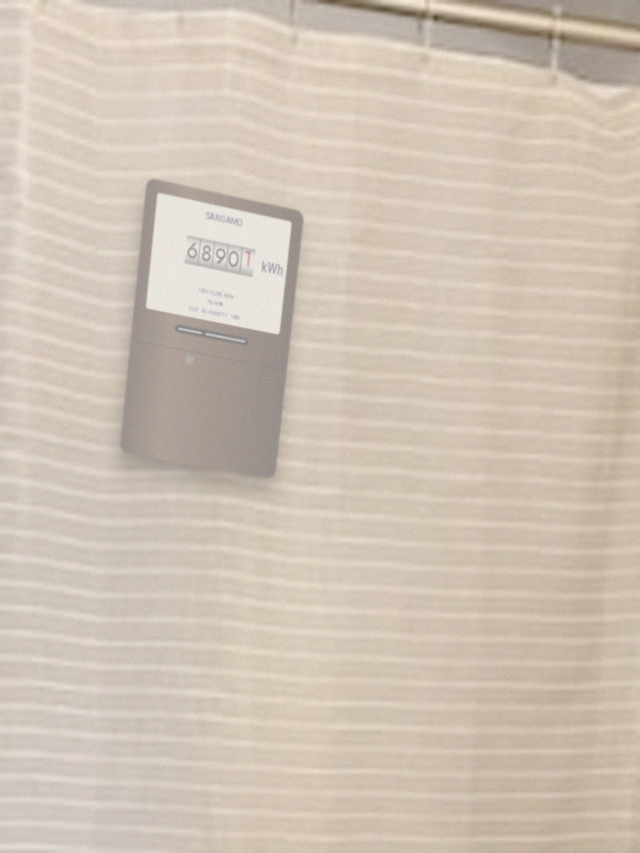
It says 6890.1 kWh
